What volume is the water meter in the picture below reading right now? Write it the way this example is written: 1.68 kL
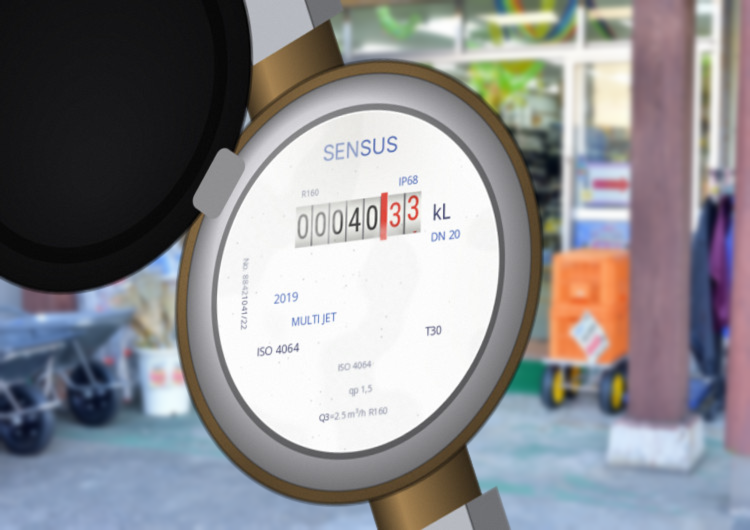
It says 40.33 kL
